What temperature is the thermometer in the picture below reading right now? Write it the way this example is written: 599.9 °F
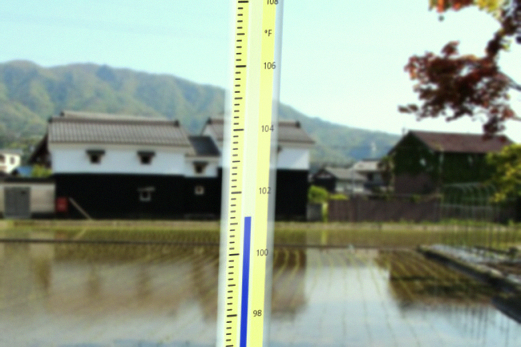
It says 101.2 °F
